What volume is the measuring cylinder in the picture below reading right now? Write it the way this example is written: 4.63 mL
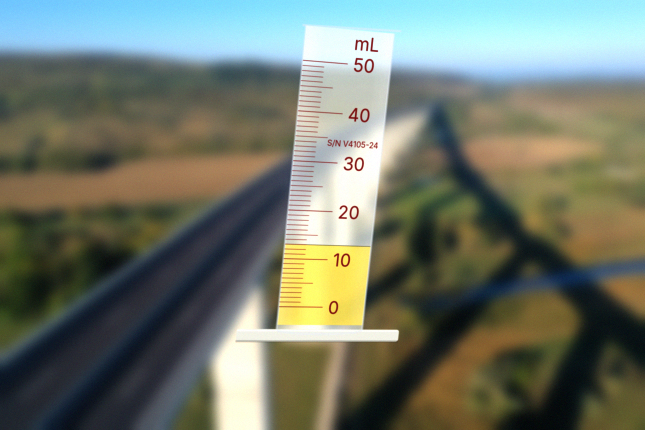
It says 13 mL
